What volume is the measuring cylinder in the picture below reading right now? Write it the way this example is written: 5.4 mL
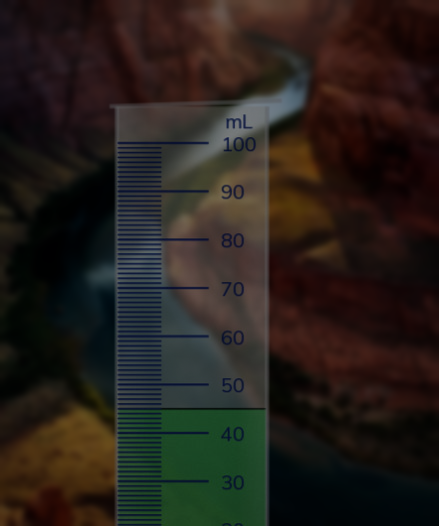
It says 45 mL
